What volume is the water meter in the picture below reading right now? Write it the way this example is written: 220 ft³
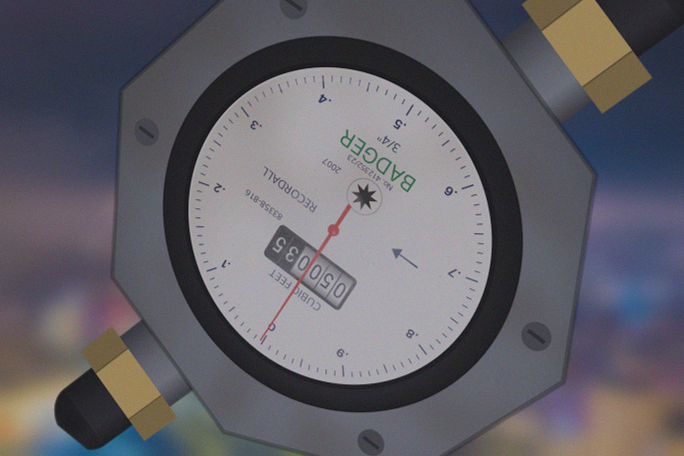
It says 50035.00 ft³
